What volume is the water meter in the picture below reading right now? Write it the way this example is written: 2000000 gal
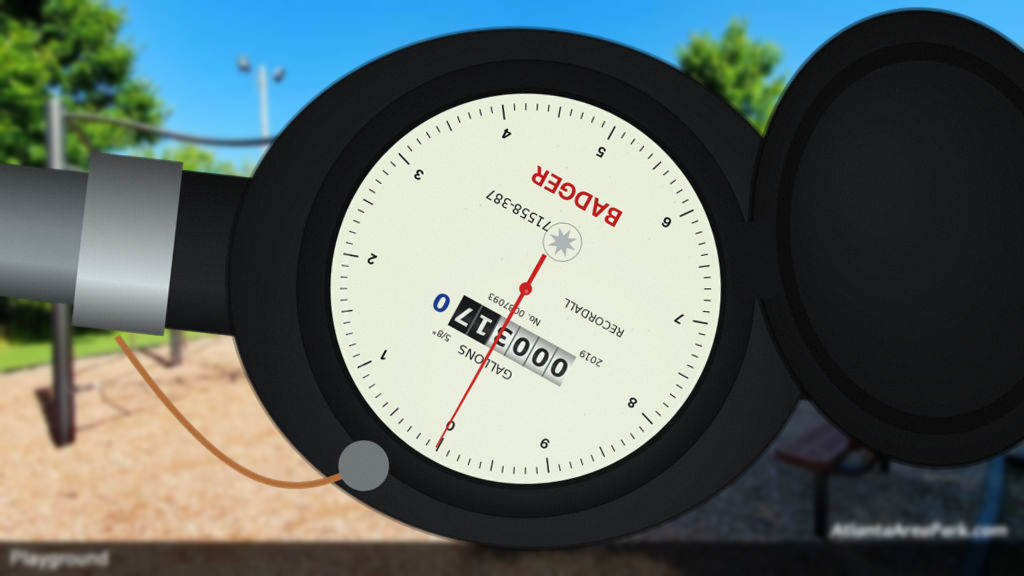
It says 3170.0 gal
